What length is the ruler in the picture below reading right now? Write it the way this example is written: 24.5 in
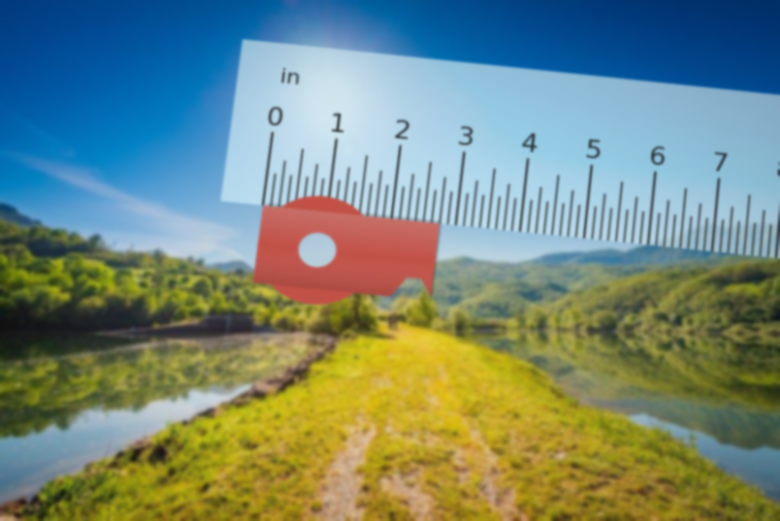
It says 2.75 in
